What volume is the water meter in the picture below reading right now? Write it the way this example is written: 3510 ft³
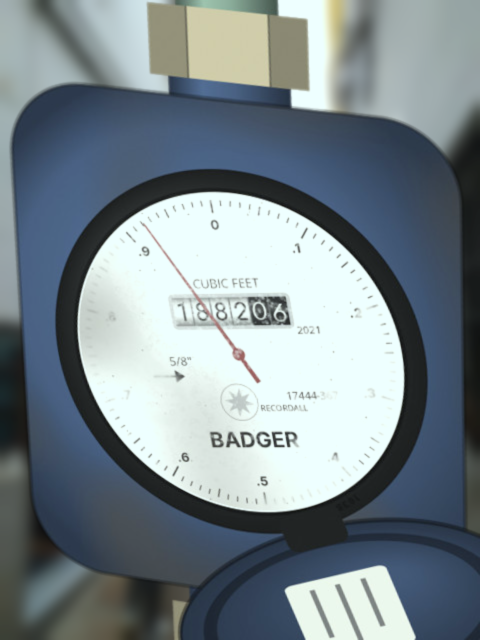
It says 188205.92 ft³
